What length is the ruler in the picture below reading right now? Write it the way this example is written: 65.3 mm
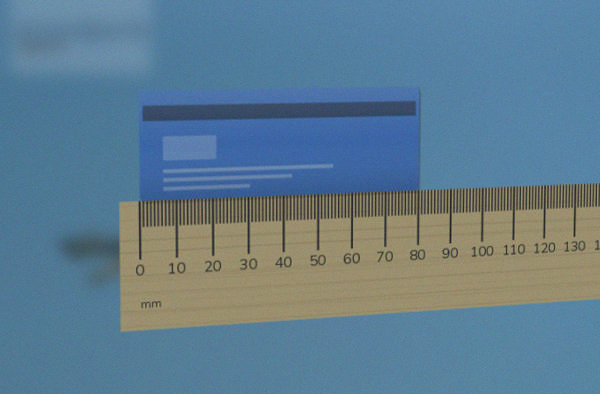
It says 80 mm
